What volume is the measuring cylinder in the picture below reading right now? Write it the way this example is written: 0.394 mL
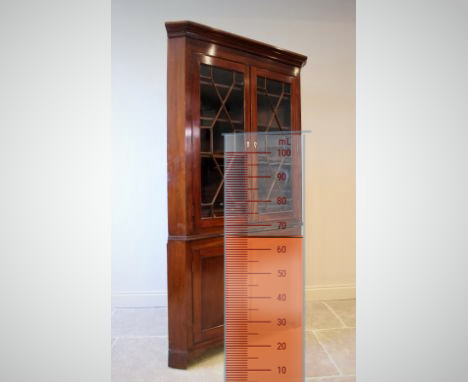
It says 65 mL
